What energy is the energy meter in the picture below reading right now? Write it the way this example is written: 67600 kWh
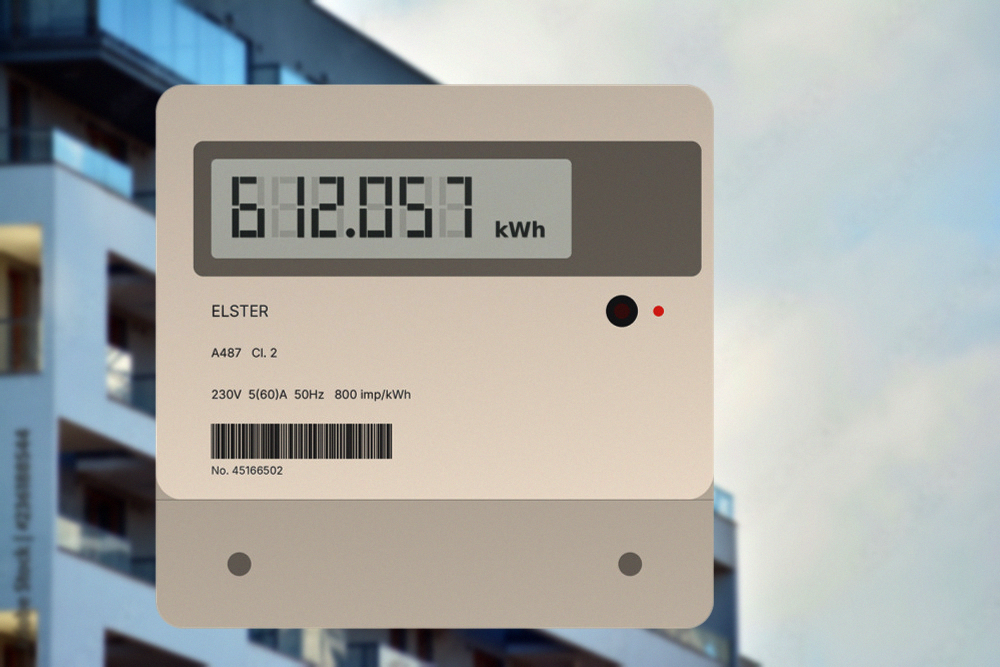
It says 612.057 kWh
